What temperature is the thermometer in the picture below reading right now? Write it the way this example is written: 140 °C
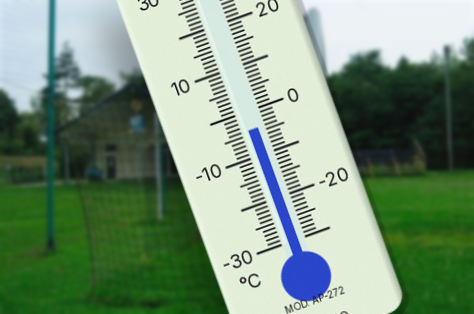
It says -4 °C
